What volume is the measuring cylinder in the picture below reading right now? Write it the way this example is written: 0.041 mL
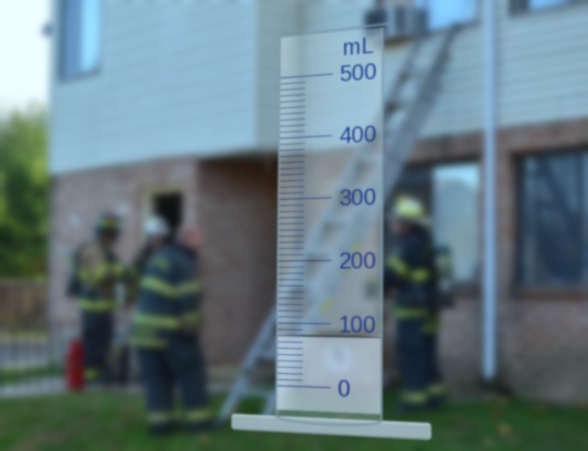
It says 80 mL
